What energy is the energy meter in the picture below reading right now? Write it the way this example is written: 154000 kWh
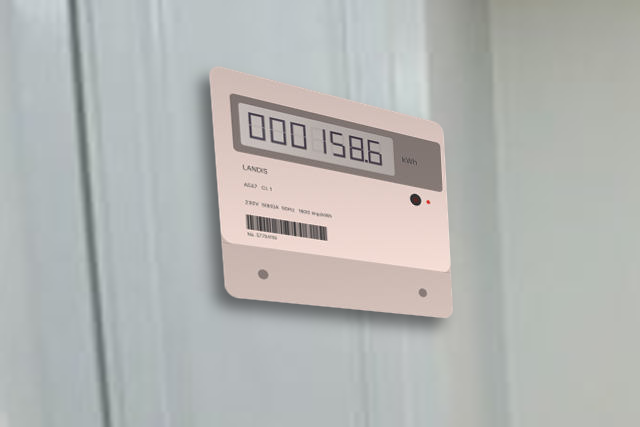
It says 158.6 kWh
